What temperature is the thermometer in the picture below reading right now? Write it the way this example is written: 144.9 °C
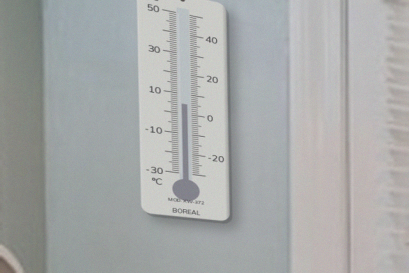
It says 5 °C
